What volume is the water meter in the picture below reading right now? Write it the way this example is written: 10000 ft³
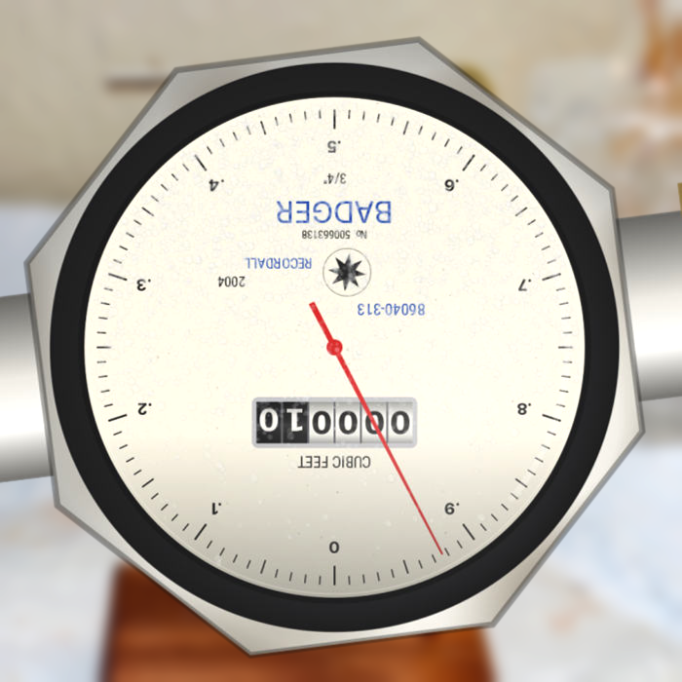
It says 9.92 ft³
